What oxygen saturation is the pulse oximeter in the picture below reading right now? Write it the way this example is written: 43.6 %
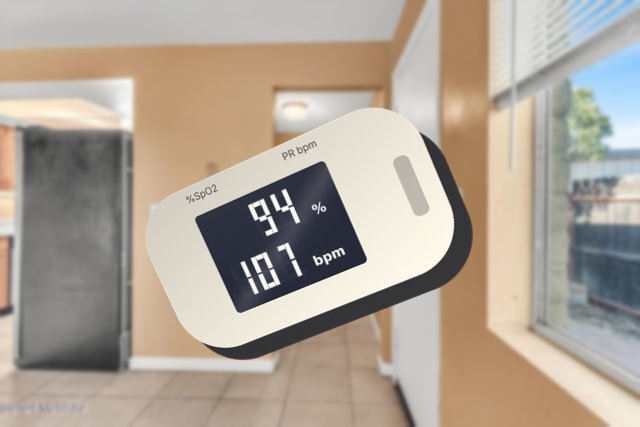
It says 94 %
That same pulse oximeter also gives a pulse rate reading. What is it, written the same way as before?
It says 107 bpm
